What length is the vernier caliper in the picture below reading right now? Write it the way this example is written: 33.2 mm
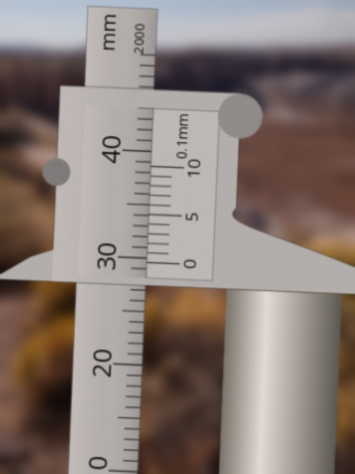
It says 29.6 mm
